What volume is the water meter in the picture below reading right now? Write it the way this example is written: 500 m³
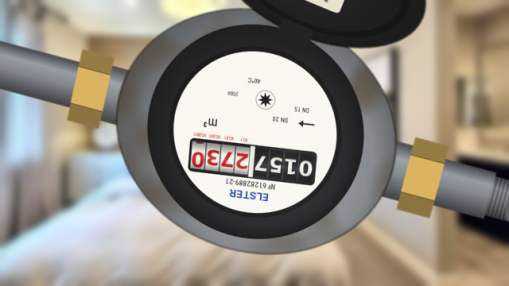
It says 157.2730 m³
